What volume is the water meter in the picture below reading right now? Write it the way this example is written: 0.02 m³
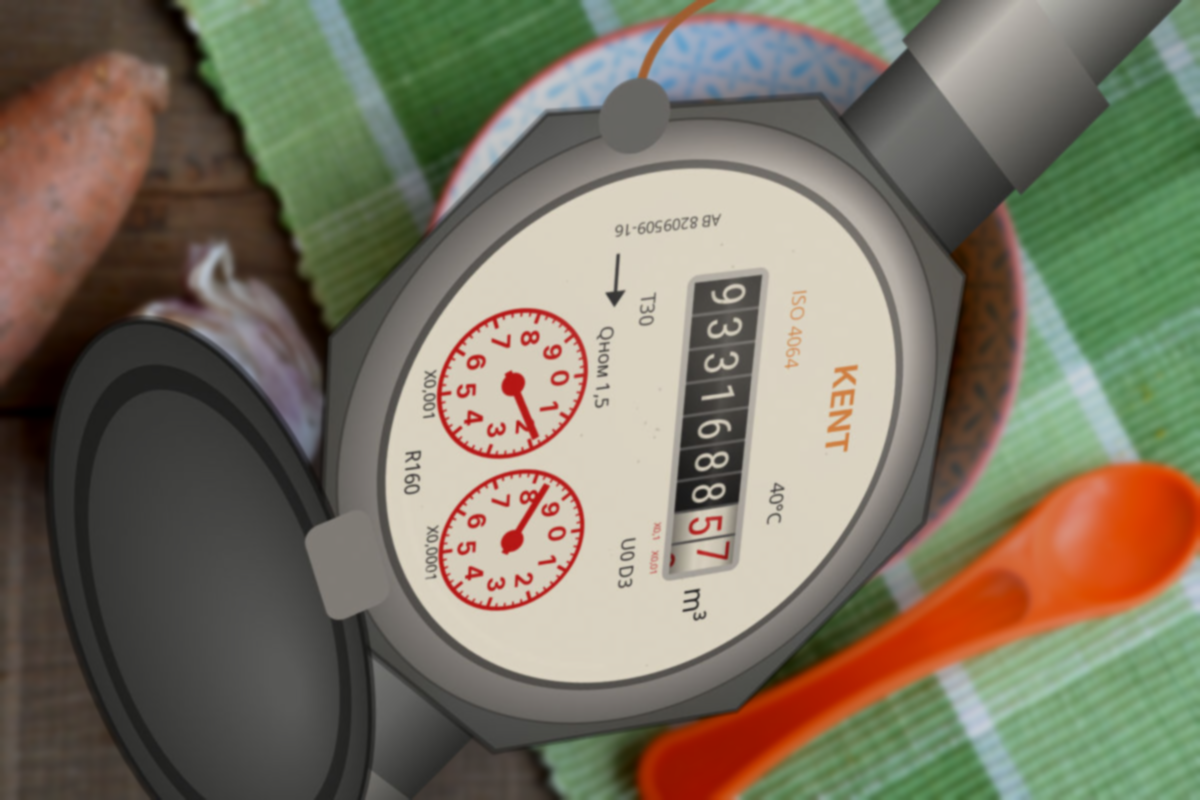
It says 9331688.5718 m³
